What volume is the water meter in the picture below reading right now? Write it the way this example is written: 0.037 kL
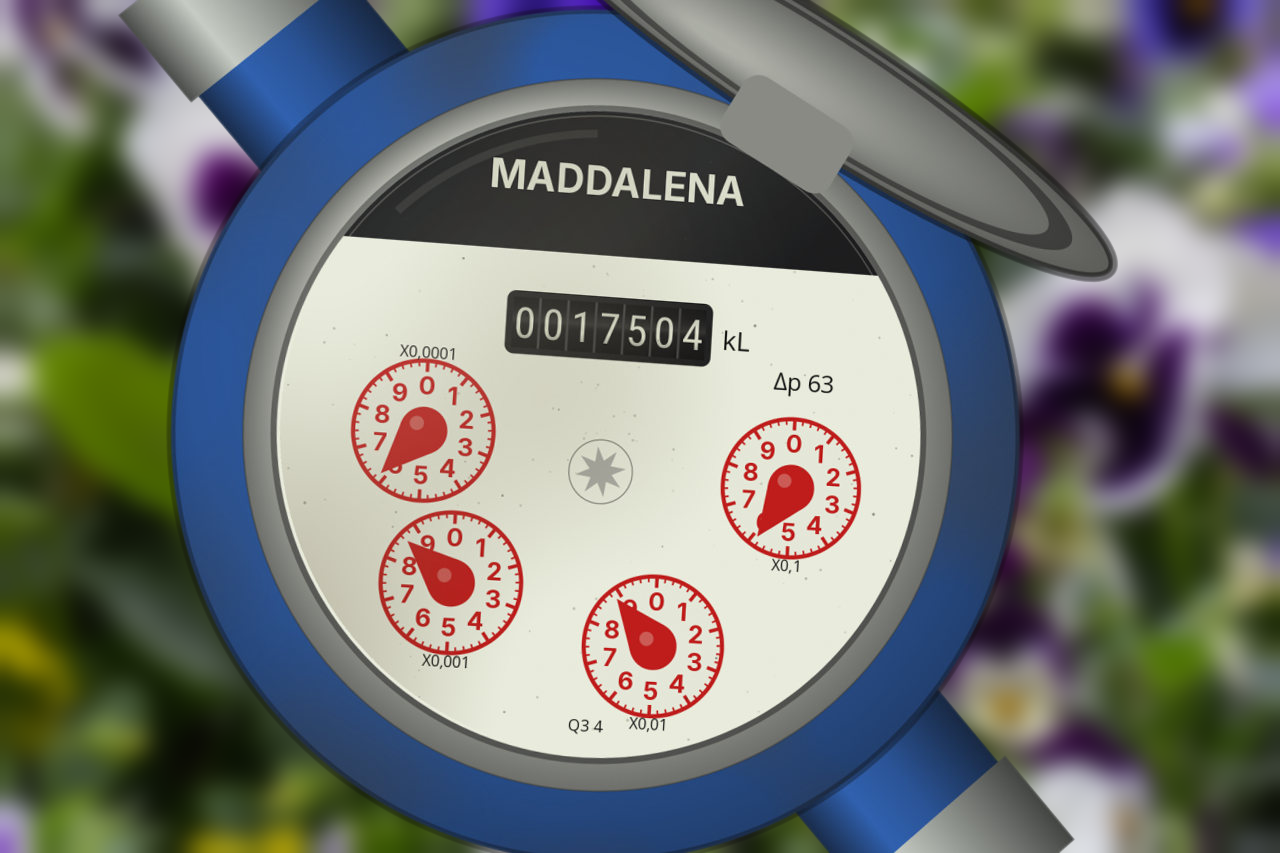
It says 17504.5886 kL
